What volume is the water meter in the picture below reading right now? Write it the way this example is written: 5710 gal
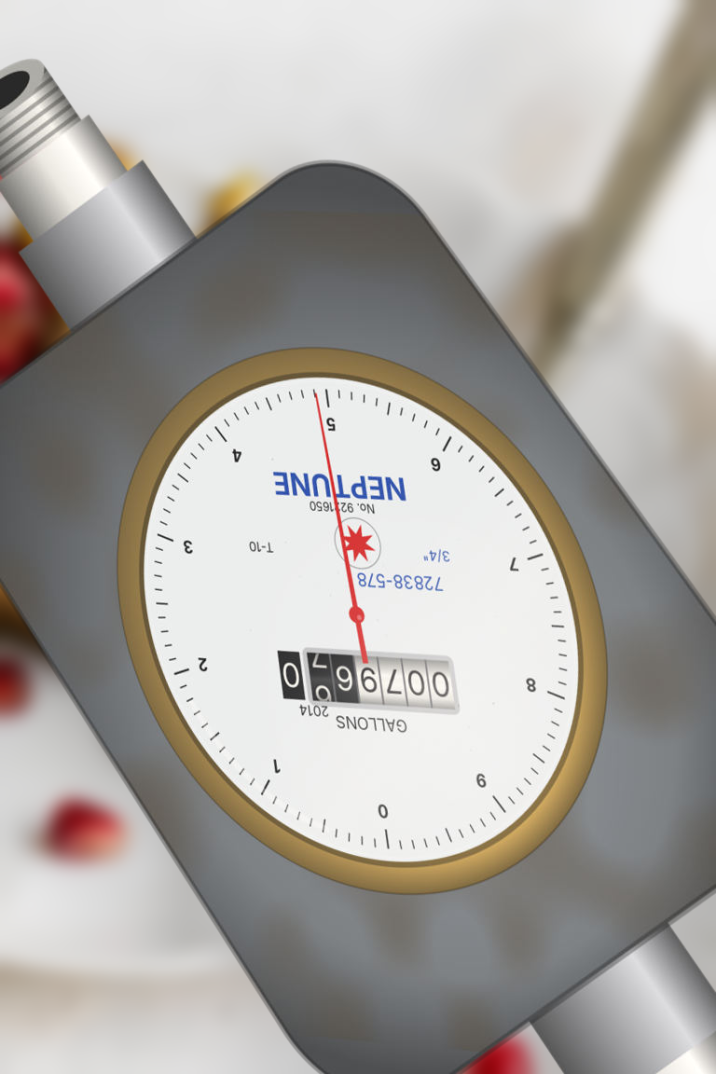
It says 79664.9 gal
